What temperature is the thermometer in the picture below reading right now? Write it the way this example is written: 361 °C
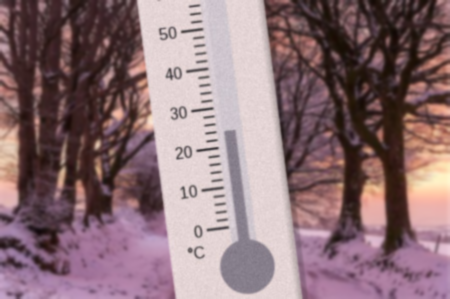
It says 24 °C
